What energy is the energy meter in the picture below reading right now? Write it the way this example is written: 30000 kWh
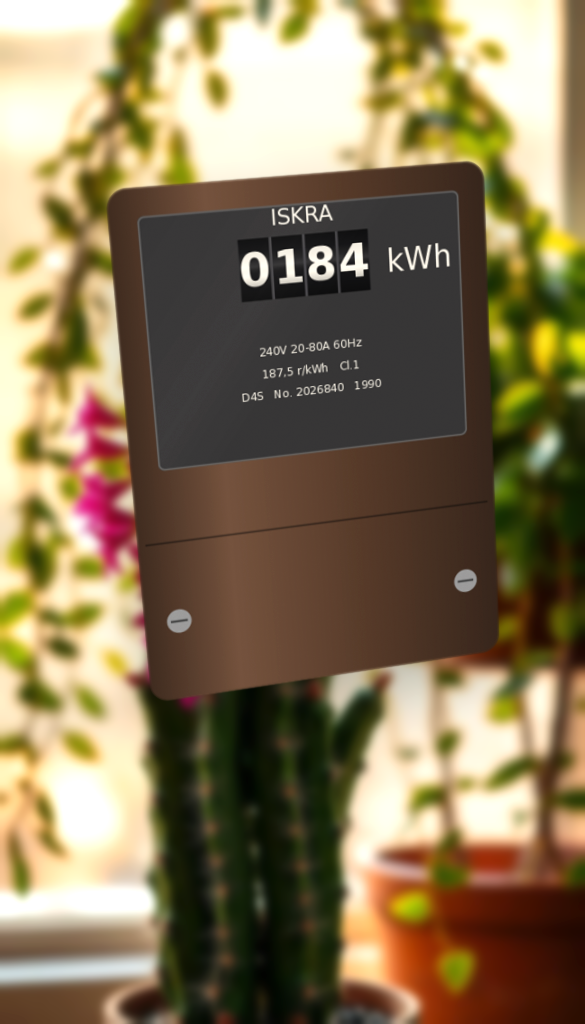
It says 184 kWh
